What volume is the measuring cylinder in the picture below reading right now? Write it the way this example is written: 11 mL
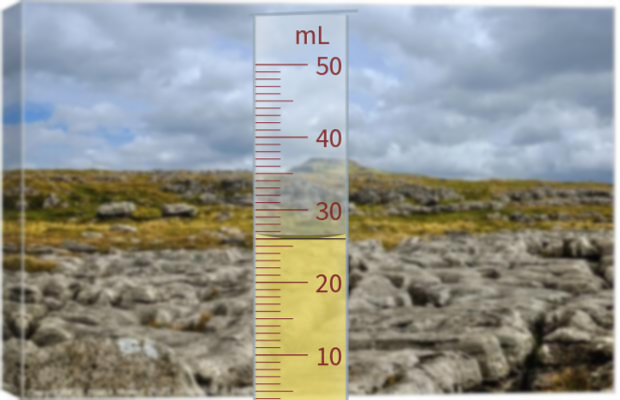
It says 26 mL
